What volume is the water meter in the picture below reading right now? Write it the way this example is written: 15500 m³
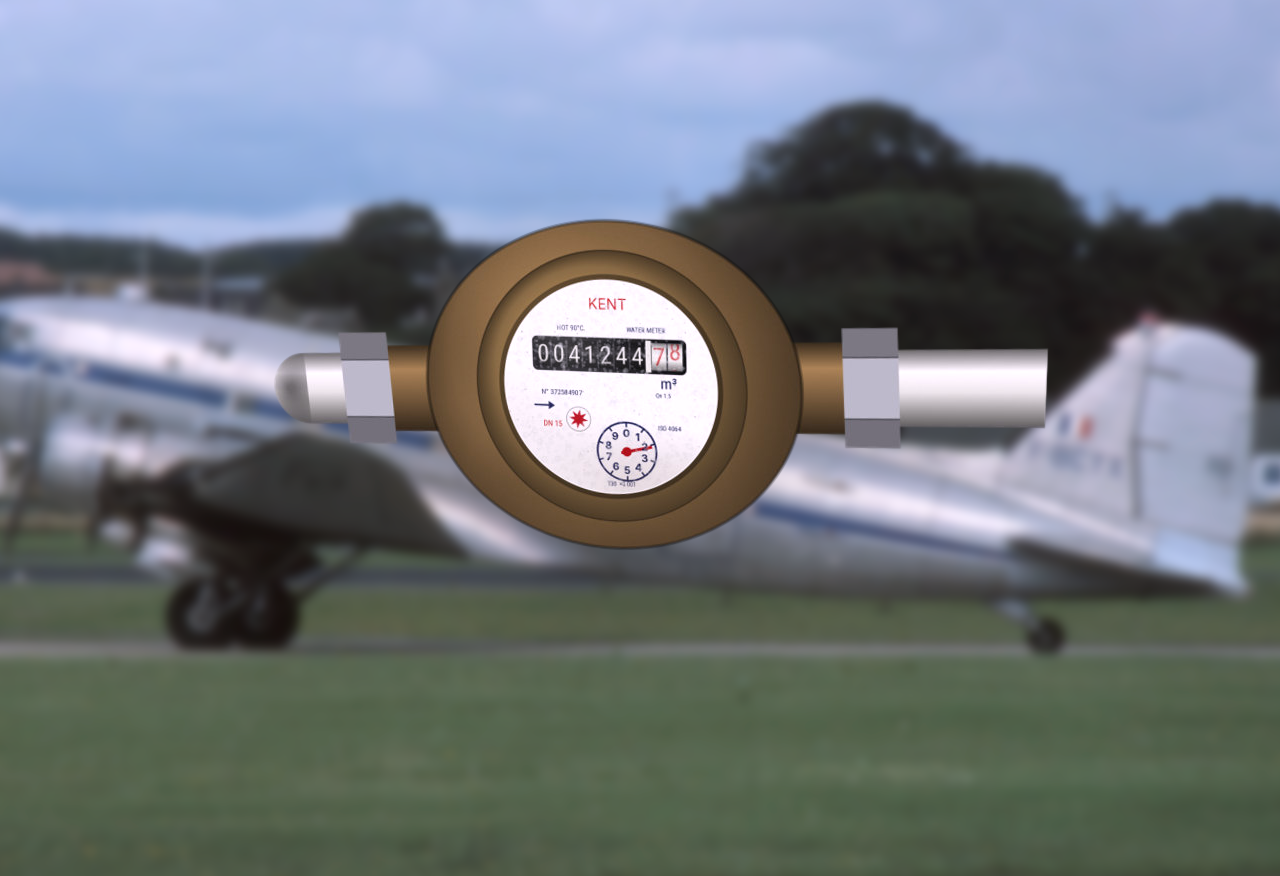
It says 41244.782 m³
